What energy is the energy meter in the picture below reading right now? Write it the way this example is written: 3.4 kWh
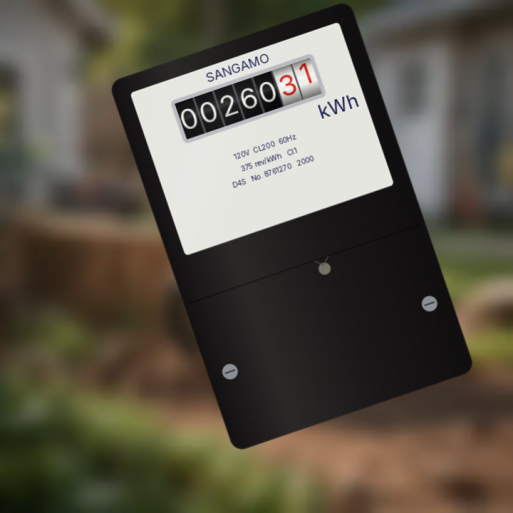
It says 260.31 kWh
